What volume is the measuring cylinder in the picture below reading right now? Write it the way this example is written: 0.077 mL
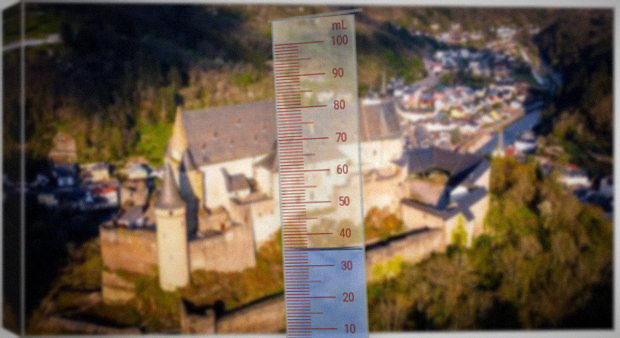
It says 35 mL
